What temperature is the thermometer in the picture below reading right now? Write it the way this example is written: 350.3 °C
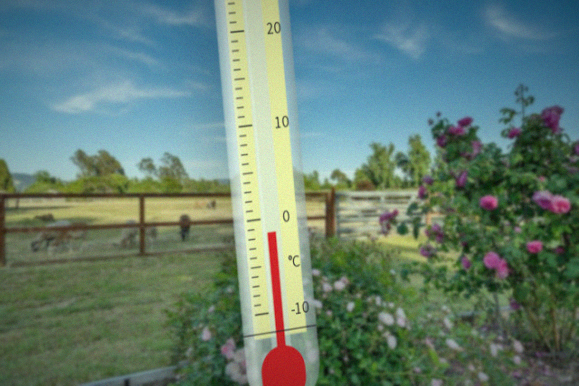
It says -1.5 °C
